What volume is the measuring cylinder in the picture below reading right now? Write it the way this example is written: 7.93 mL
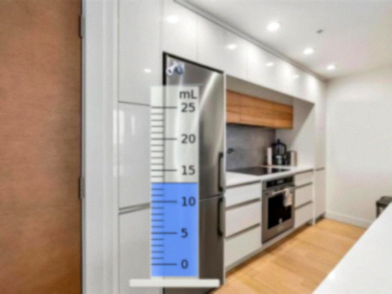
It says 13 mL
